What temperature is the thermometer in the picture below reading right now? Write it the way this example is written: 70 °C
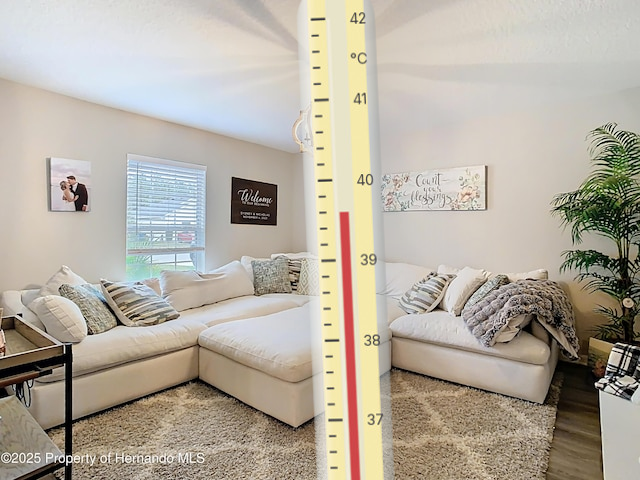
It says 39.6 °C
